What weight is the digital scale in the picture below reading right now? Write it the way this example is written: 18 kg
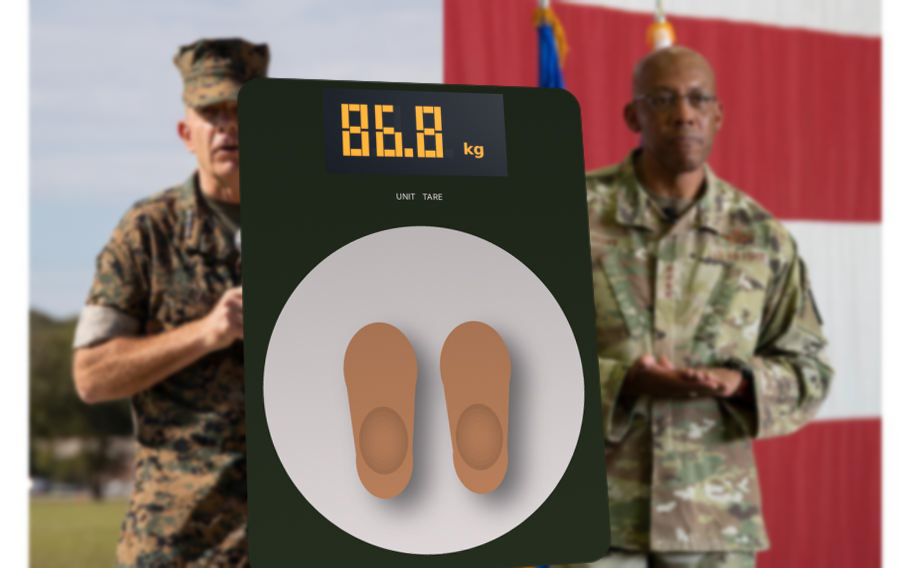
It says 86.8 kg
